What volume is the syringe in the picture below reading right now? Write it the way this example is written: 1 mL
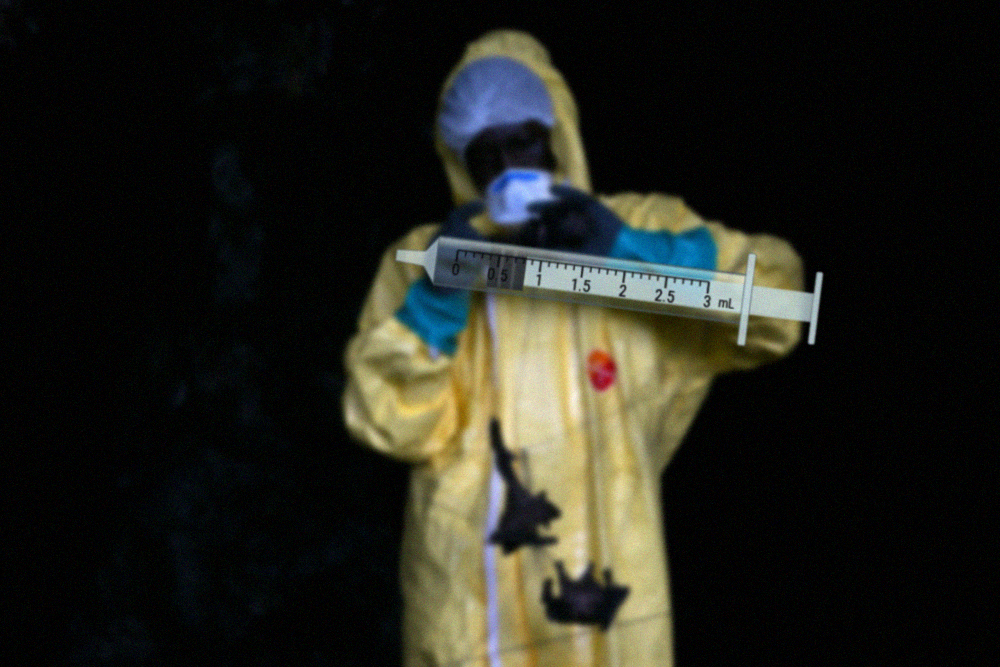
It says 0.4 mL
